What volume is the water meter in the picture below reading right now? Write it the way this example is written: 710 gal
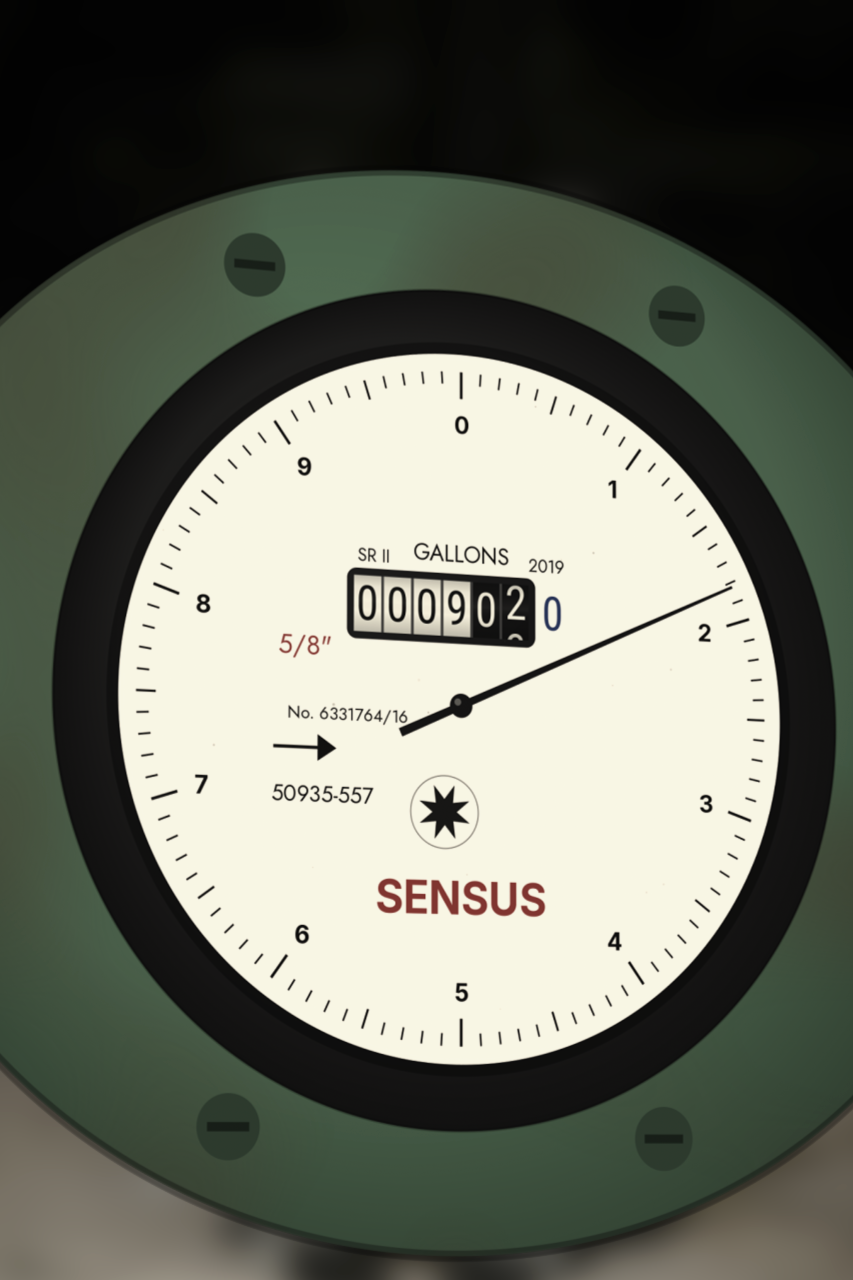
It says 9021.8 gal
